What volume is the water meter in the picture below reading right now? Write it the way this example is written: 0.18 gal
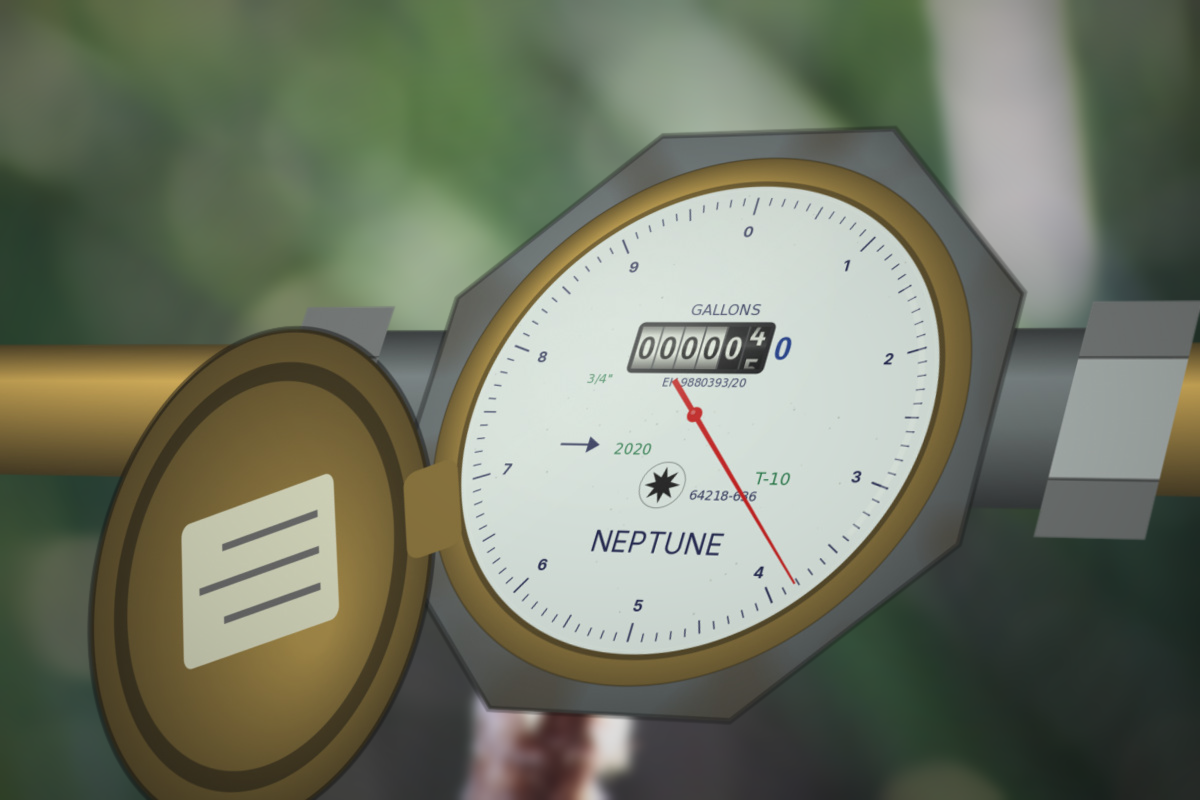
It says 43.8 gal
